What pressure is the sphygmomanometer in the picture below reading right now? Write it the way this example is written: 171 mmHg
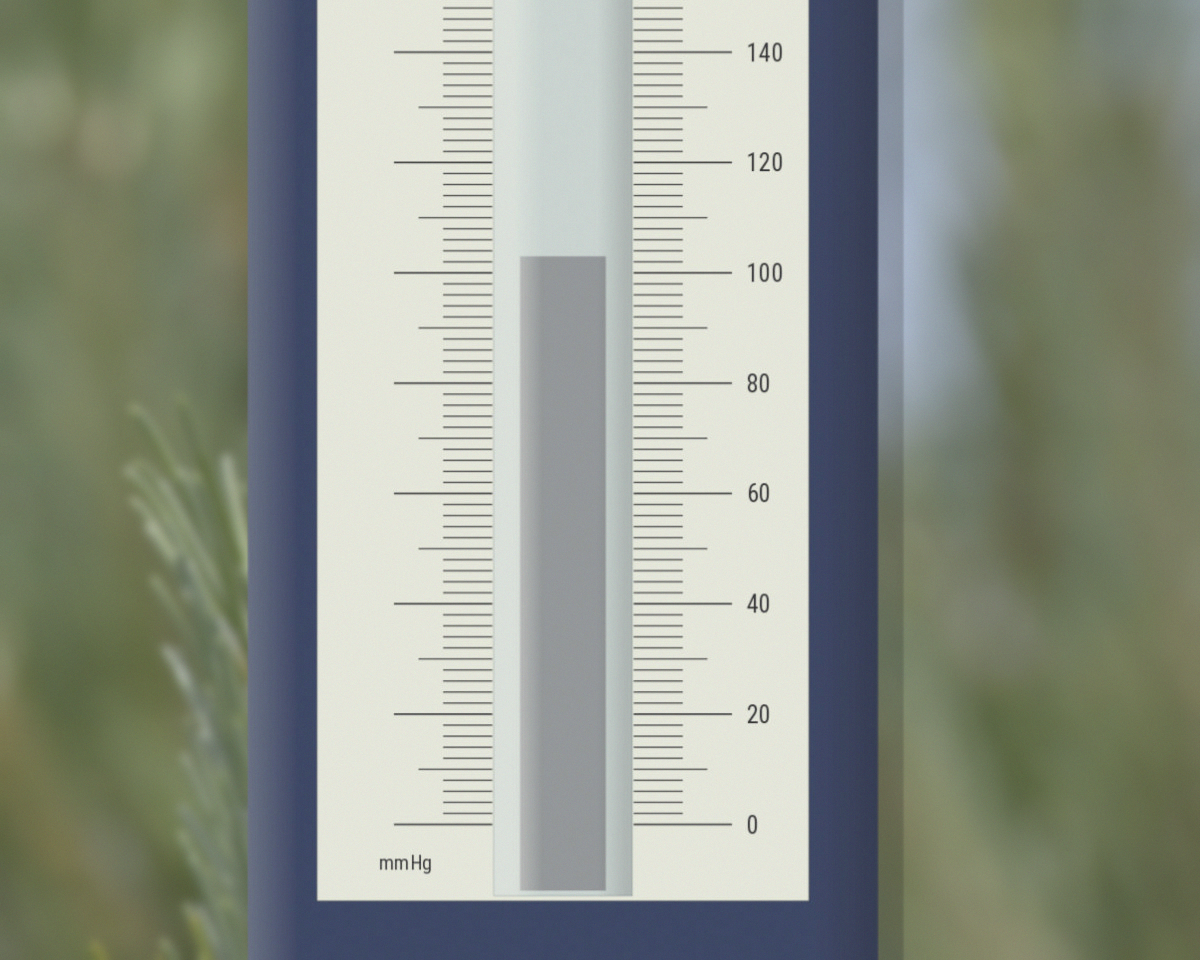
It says 103 mmHg
